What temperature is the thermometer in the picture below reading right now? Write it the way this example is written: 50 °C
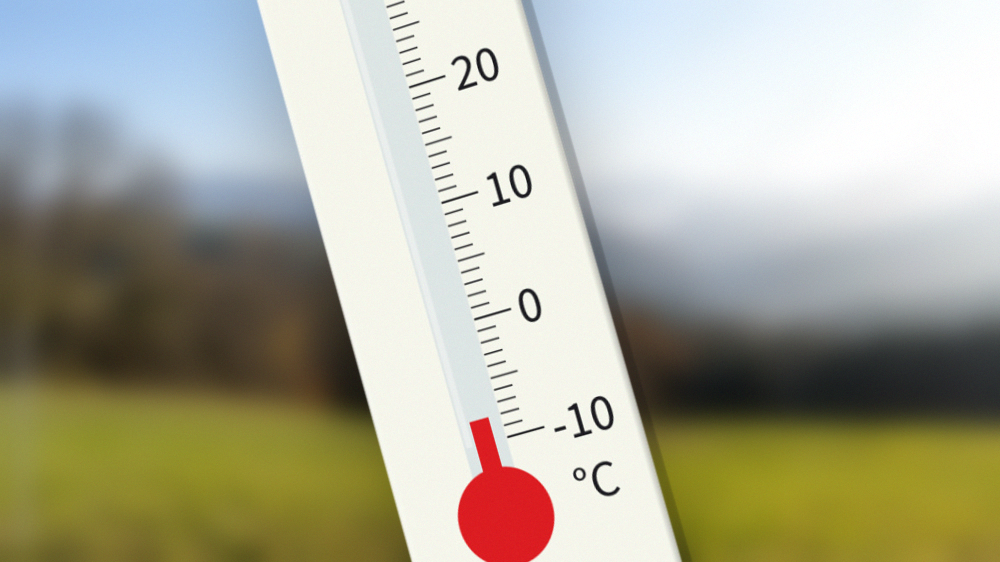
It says -8 °C
